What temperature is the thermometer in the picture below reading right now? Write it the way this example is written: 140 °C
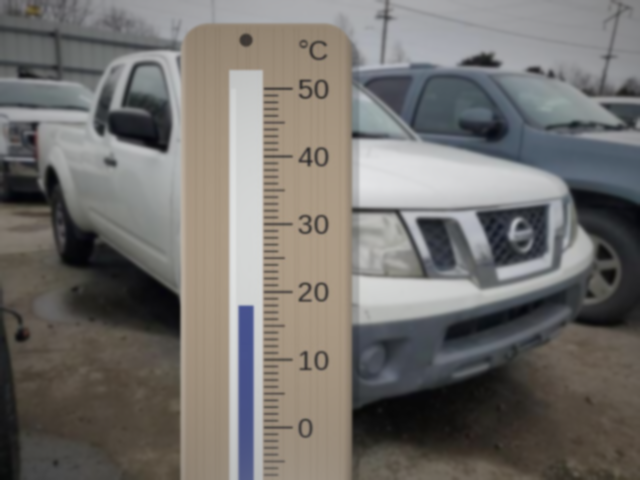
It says 18 °C
